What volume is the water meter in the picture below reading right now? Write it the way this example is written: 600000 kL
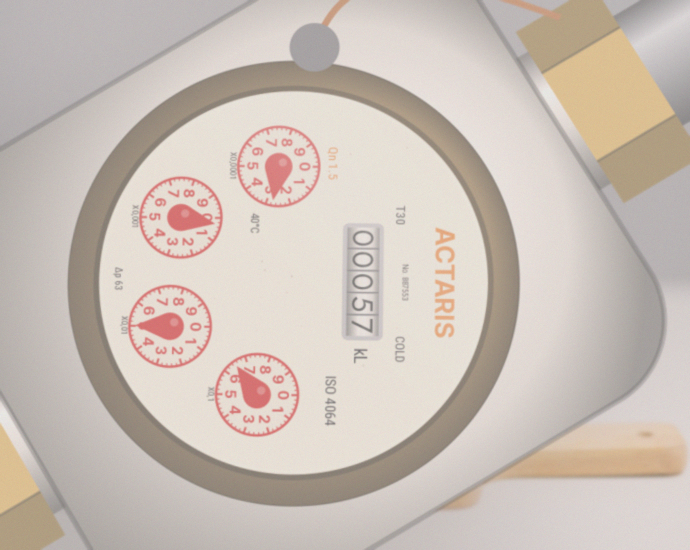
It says 57.6502 kL
